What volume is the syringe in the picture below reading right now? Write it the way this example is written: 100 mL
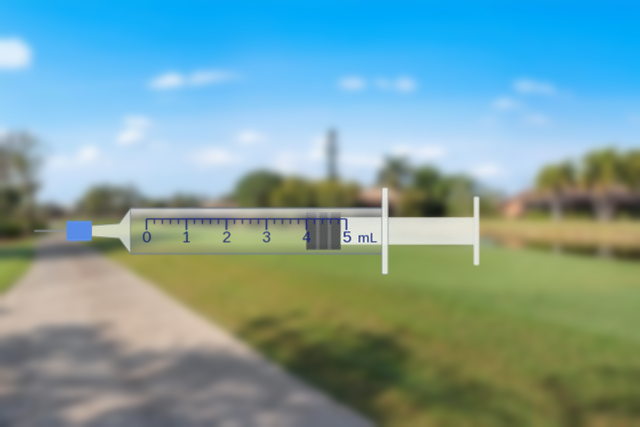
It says 4 mL
